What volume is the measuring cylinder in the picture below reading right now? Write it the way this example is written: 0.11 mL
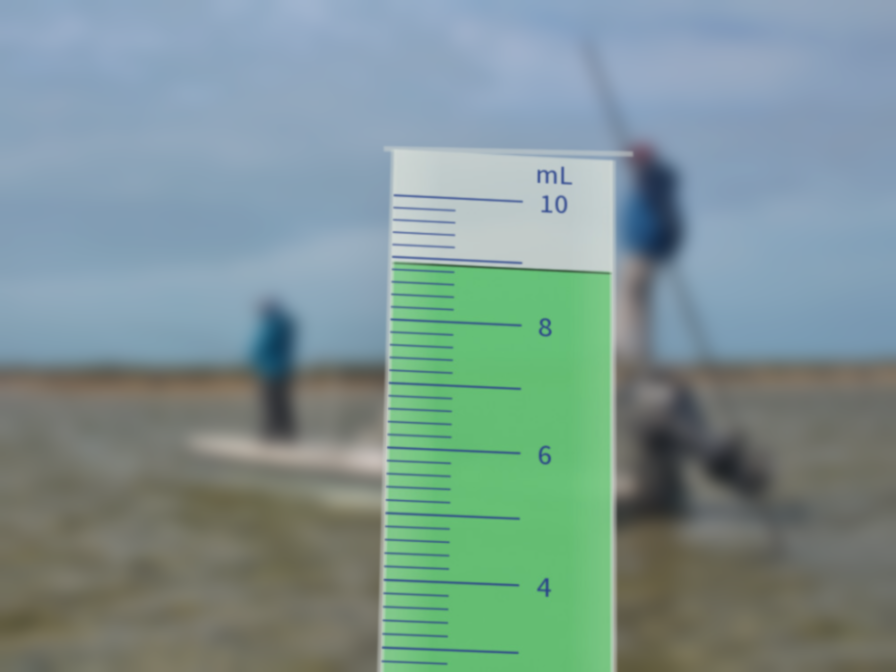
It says 8.9 mL
